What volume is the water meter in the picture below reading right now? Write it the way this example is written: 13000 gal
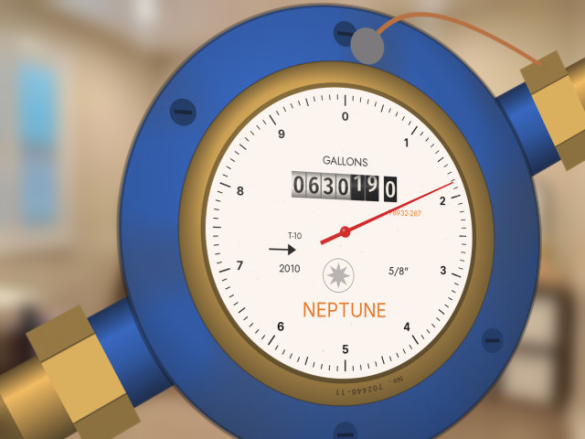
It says 630191.8 gal
